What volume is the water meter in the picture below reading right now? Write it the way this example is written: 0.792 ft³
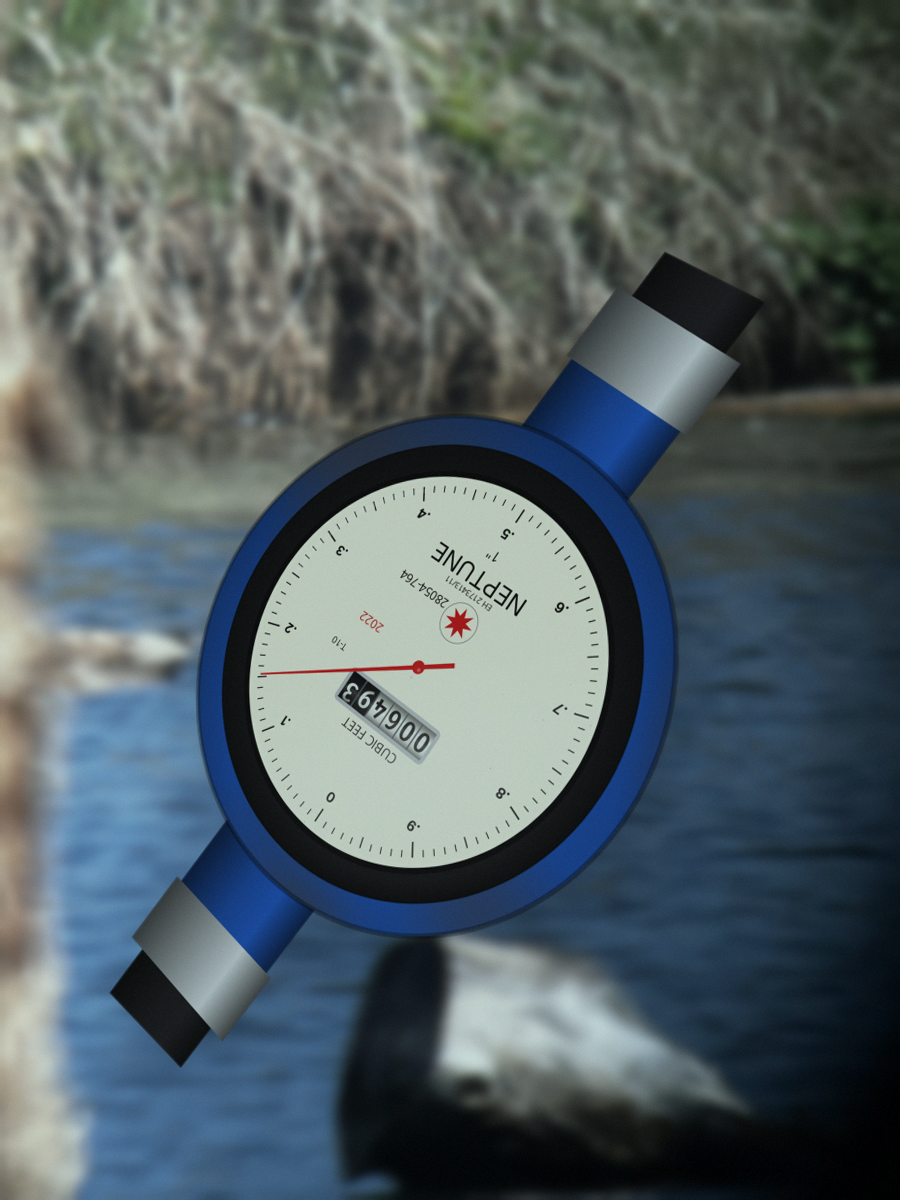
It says 6493.15 ft³
